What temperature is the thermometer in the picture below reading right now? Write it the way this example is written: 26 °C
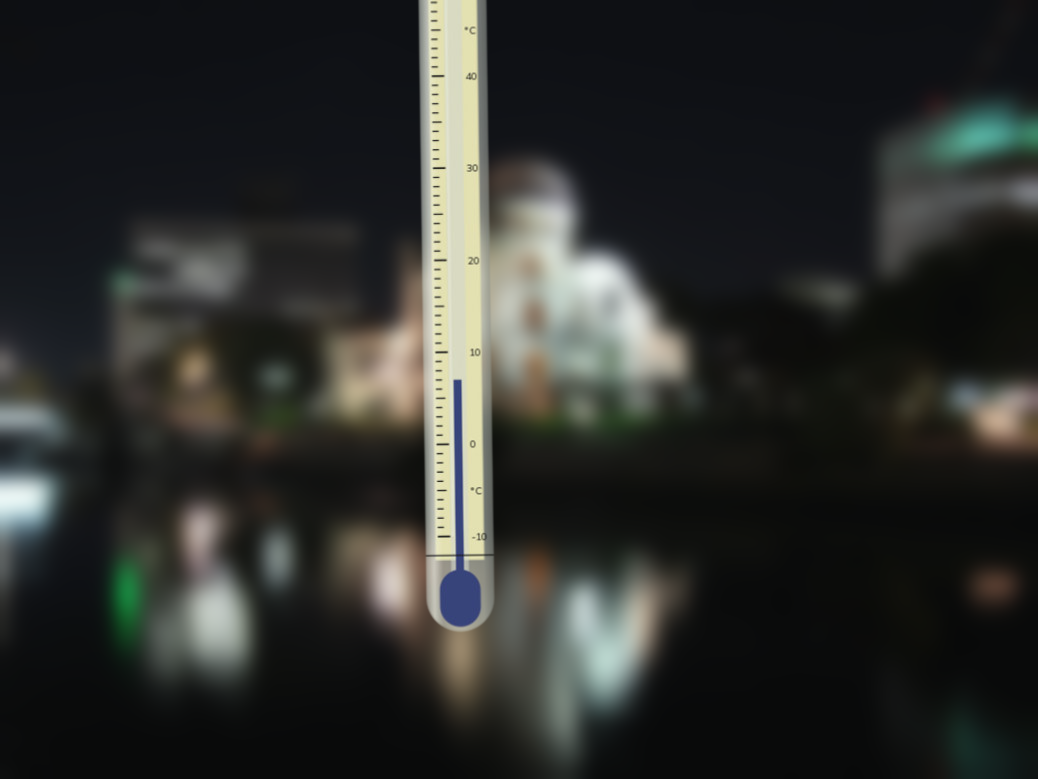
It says 7 °C
